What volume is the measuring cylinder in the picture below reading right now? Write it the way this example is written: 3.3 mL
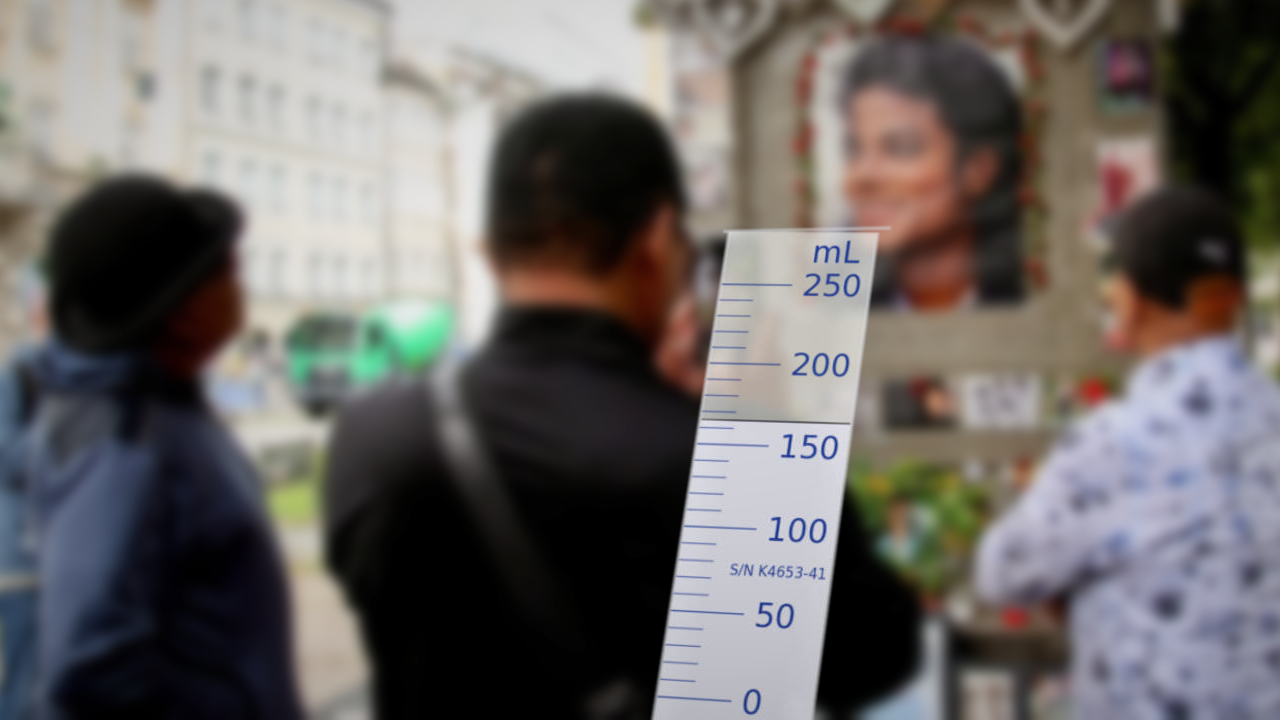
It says 165 mL
